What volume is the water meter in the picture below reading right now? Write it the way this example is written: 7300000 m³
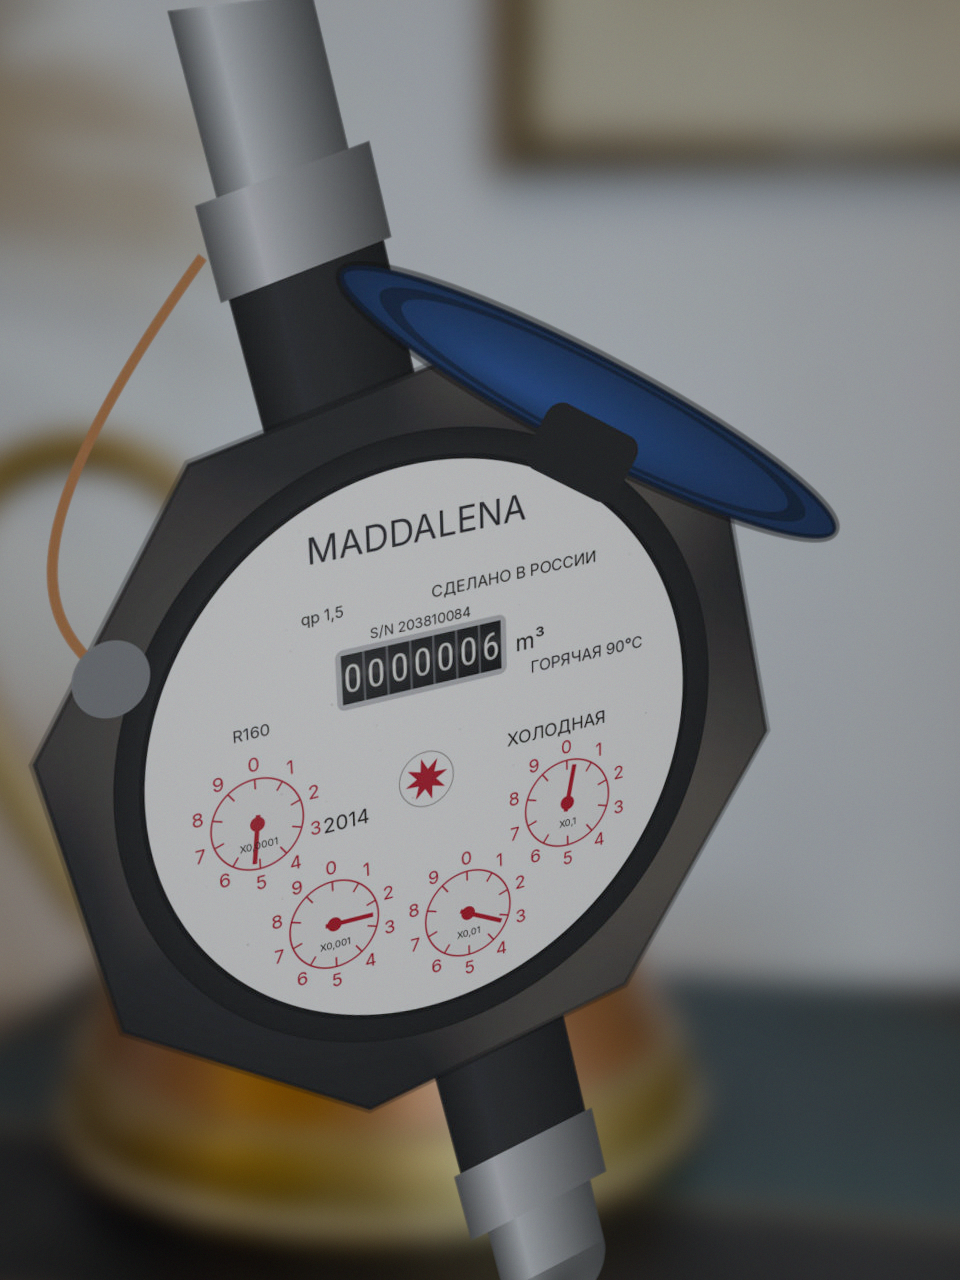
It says 6.0325 m³
